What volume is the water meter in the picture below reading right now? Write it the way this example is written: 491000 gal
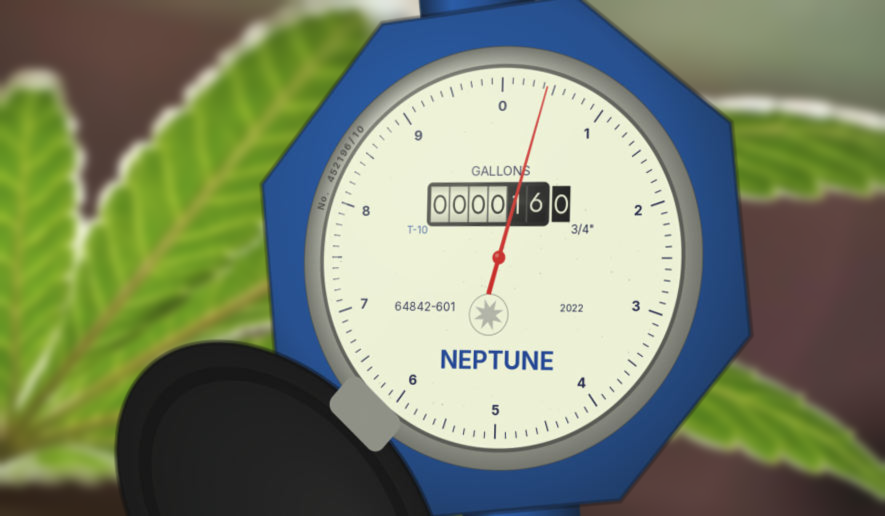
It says 160.4 gal
